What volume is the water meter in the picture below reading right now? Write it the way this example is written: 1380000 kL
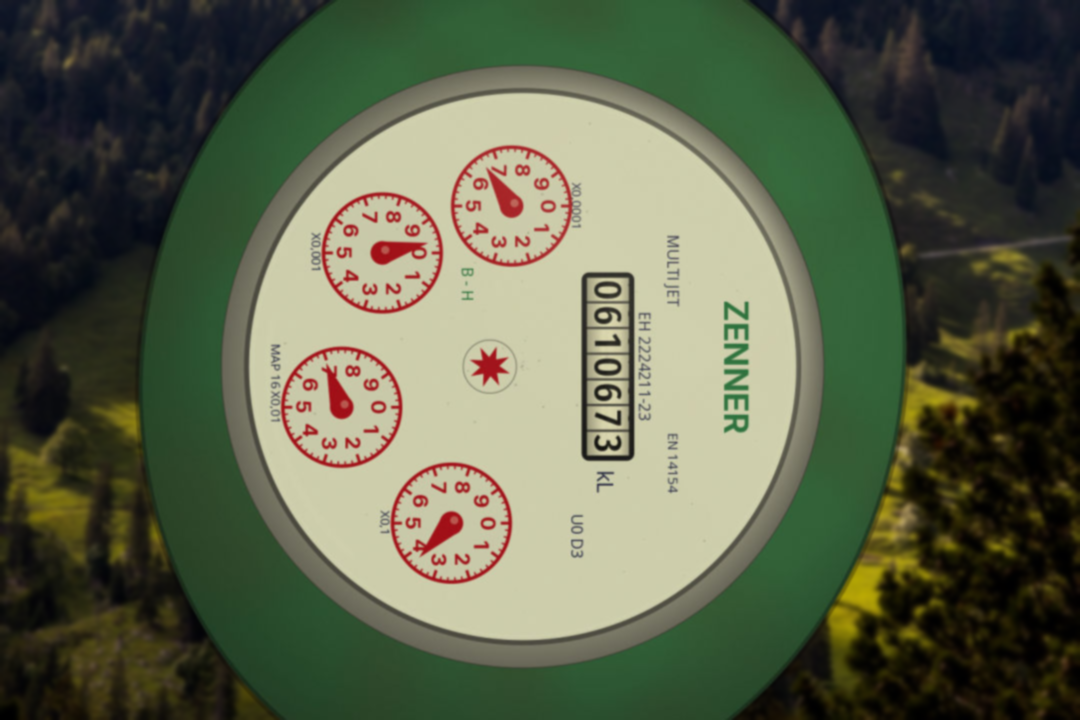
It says 610673.3696 kL
